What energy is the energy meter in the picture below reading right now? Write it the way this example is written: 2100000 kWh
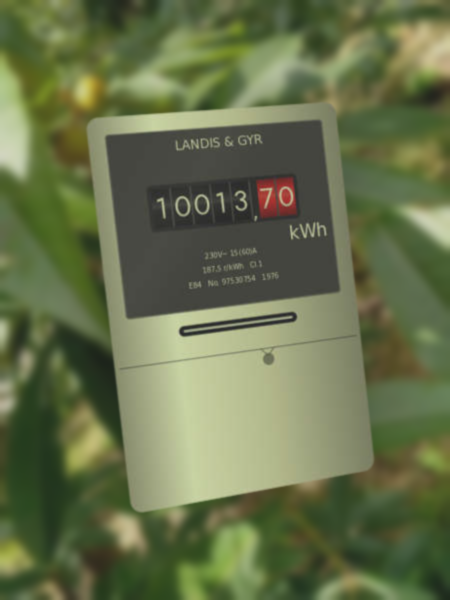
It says 10013.70 kWh
